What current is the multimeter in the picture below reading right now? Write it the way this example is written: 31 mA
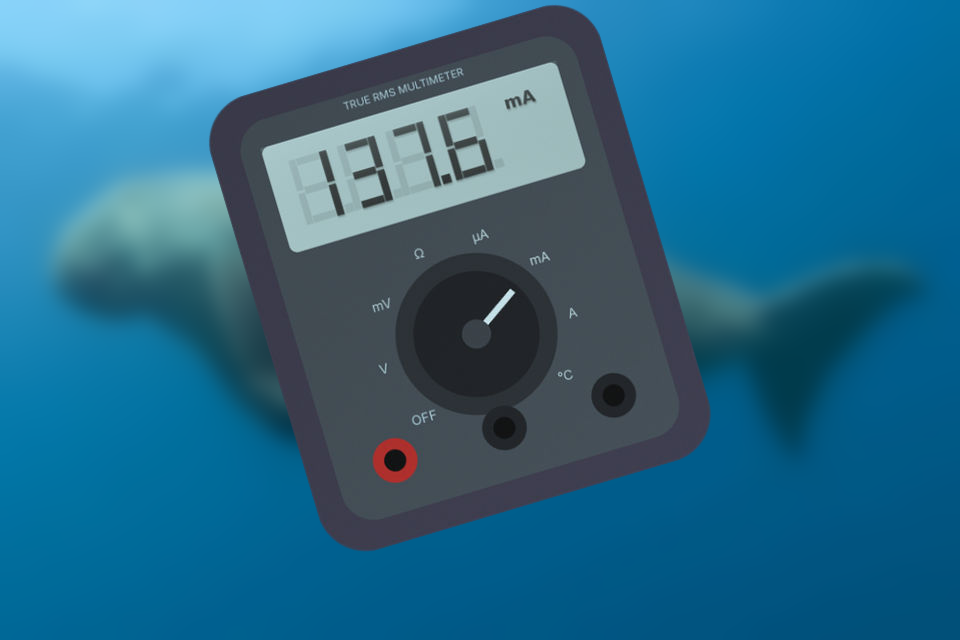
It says 137.6 mA
